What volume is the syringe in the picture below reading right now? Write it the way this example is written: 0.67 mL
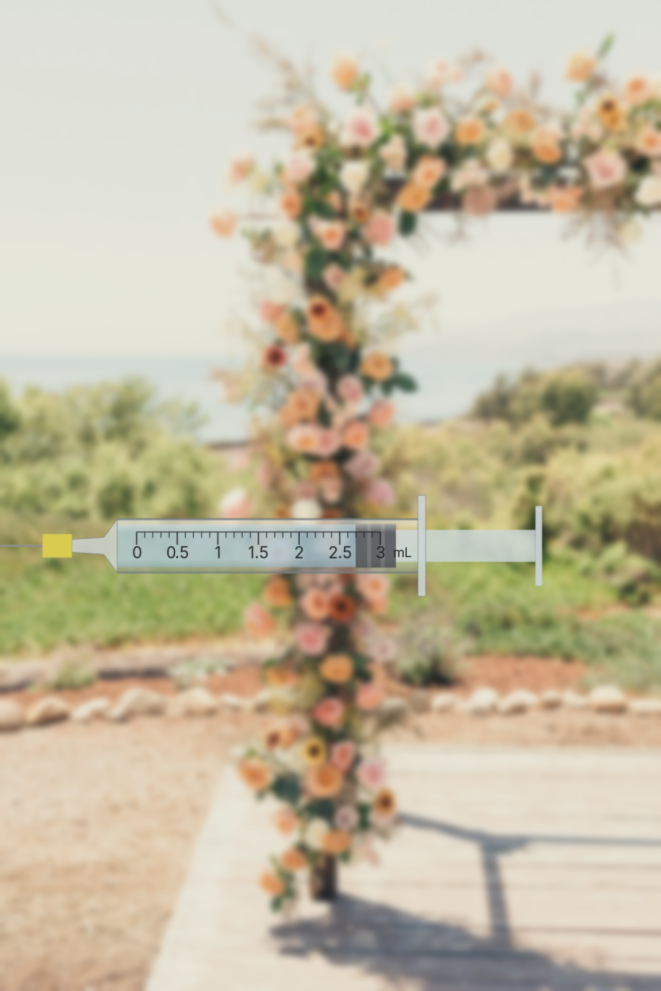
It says 2.7 mL
